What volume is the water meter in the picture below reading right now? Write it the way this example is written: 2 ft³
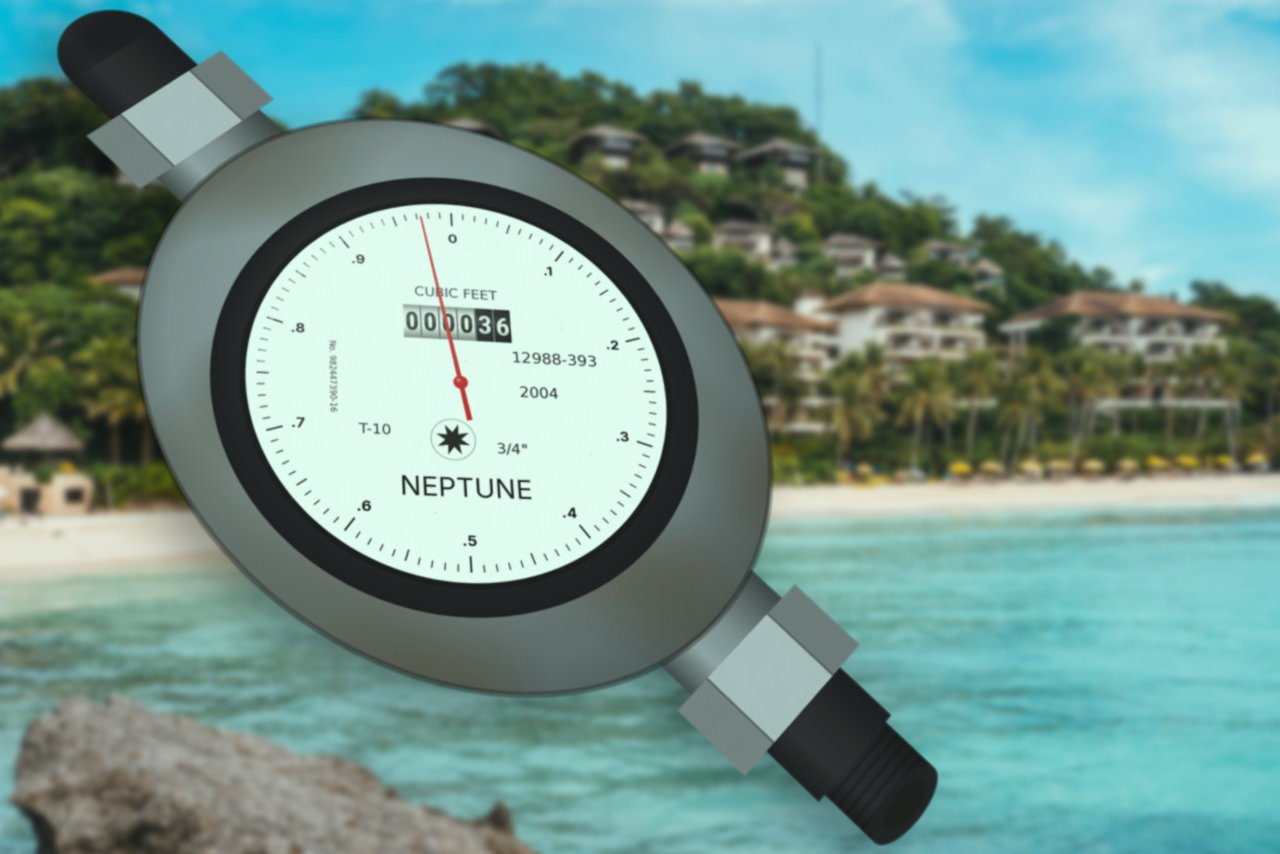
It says 35.97 ft³
